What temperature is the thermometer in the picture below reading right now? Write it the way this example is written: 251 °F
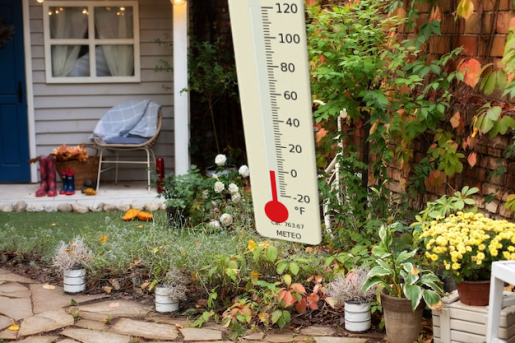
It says 0 °F
